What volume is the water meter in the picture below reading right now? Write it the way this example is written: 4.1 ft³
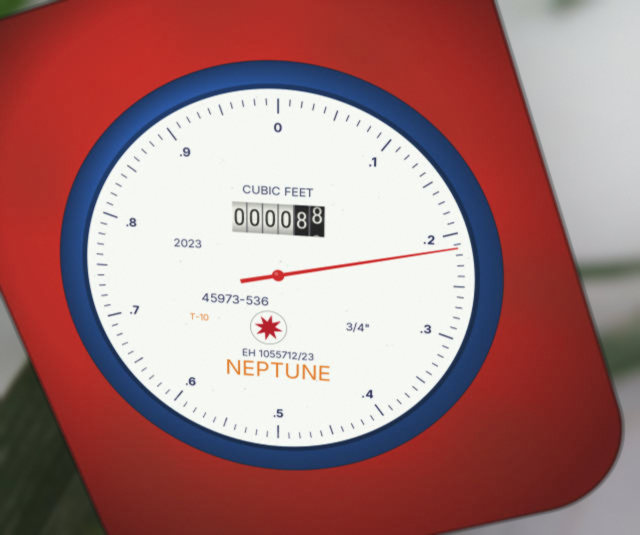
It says 88.21 ft³
